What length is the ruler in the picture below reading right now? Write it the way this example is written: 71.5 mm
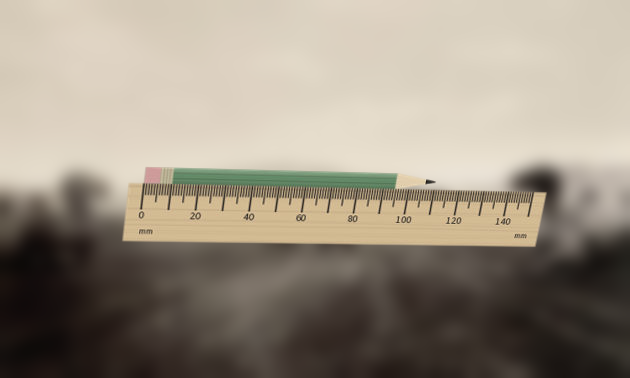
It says 110 mm
